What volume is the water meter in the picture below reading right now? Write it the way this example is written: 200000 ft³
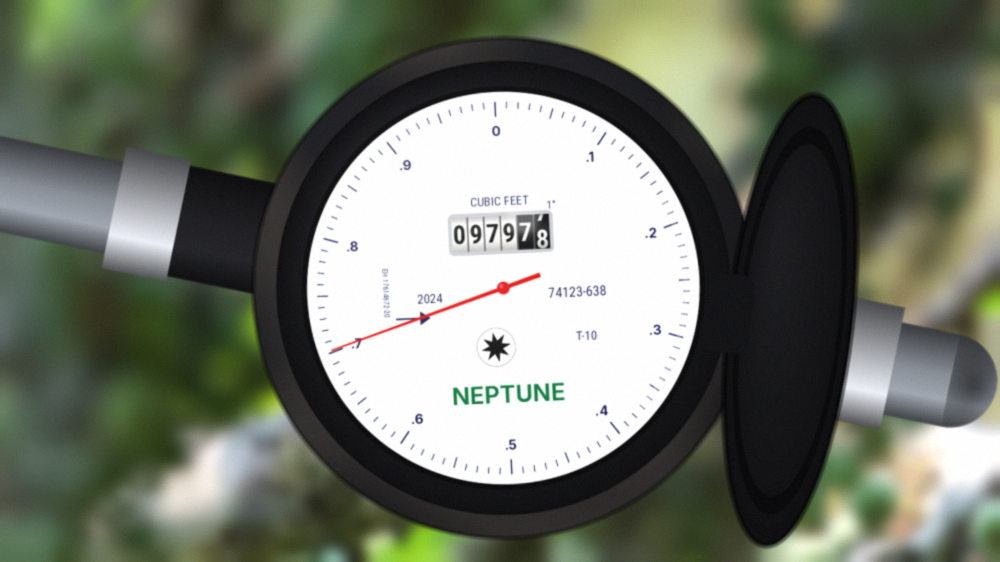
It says 97977.70 ft³
